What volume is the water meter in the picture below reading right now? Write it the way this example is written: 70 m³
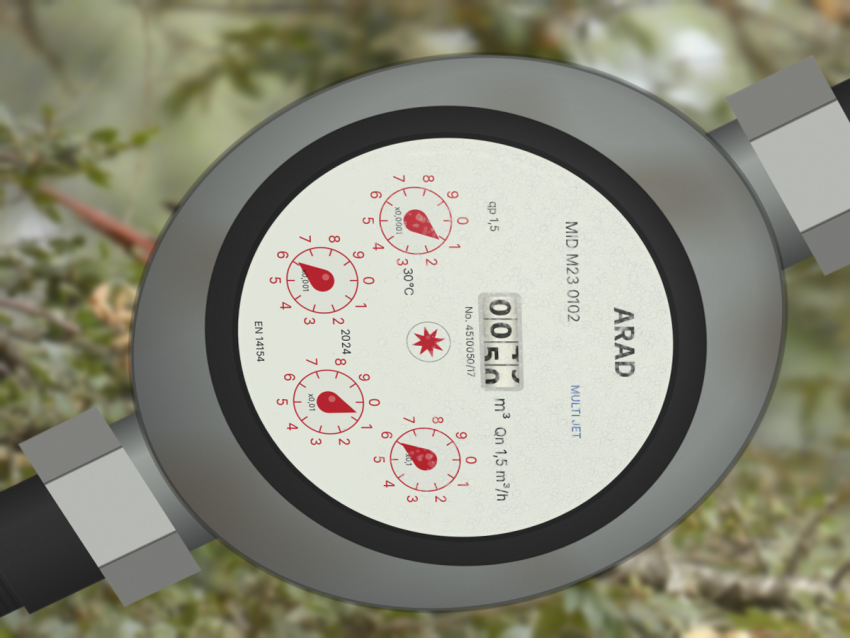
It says 49.6061 m³
